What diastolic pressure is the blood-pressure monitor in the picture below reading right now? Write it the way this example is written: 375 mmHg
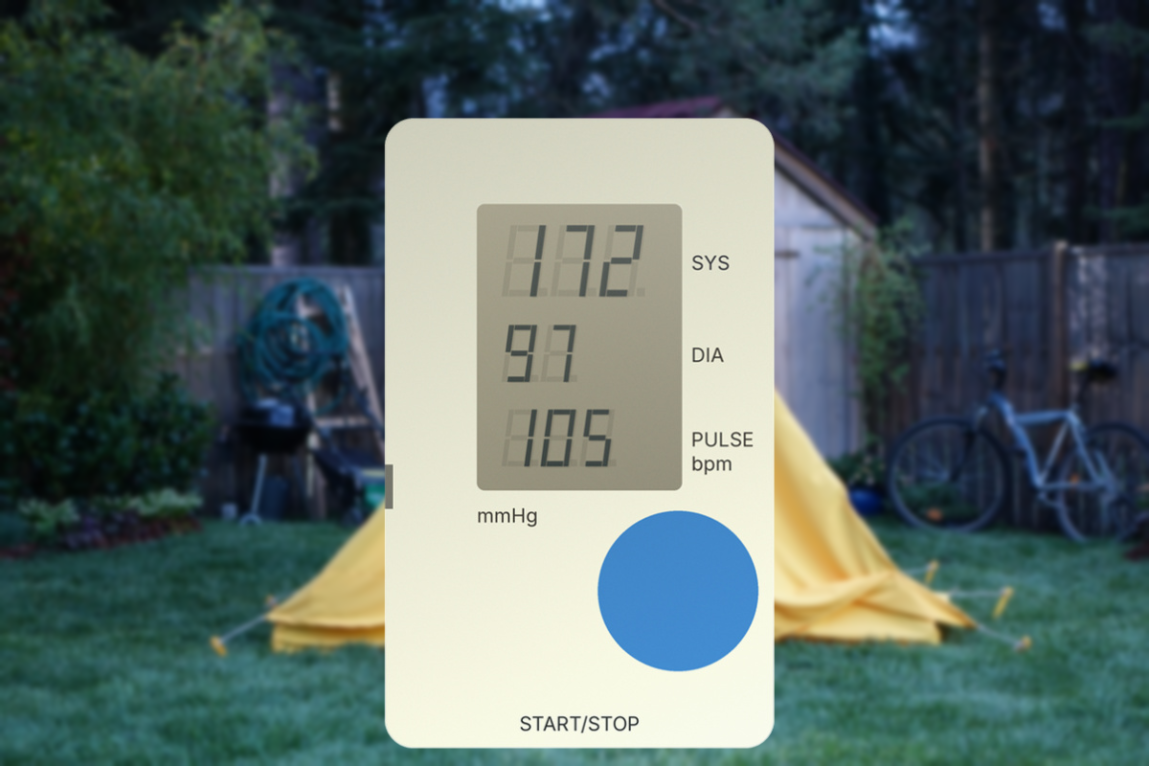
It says 97 mmHg
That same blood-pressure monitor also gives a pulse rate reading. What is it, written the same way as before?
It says 105 bpm
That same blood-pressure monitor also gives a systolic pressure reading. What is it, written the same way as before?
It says 172 mmHg
